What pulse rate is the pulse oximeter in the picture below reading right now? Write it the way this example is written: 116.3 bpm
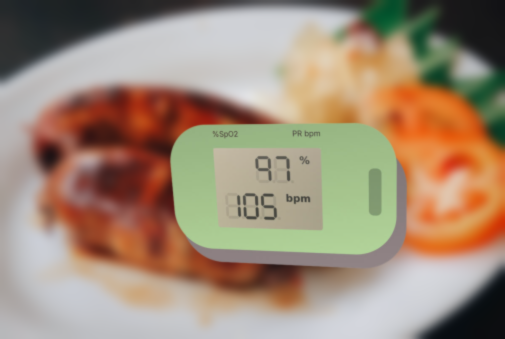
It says 105 bpm
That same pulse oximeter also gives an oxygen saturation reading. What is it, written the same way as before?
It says 97 %
